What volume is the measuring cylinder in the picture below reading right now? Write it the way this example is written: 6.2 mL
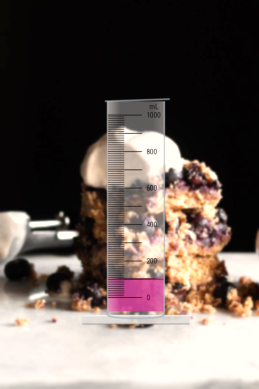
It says 100 mL
